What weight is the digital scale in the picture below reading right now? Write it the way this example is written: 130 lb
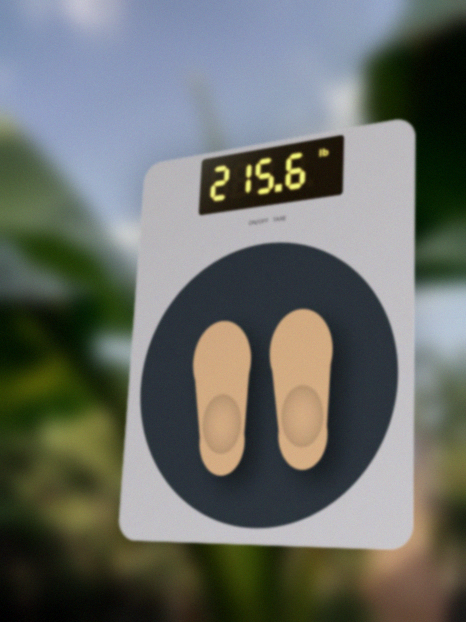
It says 215.6 lb
